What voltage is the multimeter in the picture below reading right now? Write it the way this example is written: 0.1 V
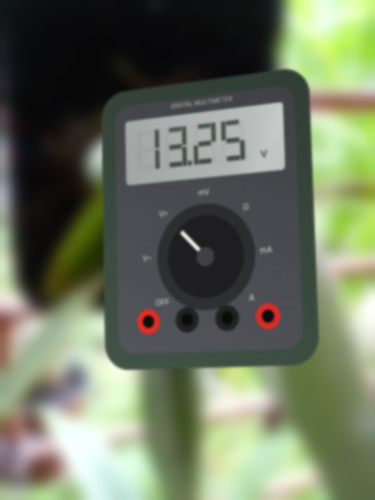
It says 13.25 V
